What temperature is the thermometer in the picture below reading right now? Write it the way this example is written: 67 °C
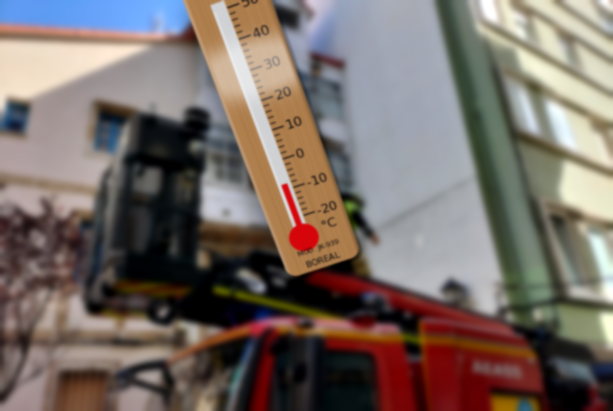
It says -8 °C
